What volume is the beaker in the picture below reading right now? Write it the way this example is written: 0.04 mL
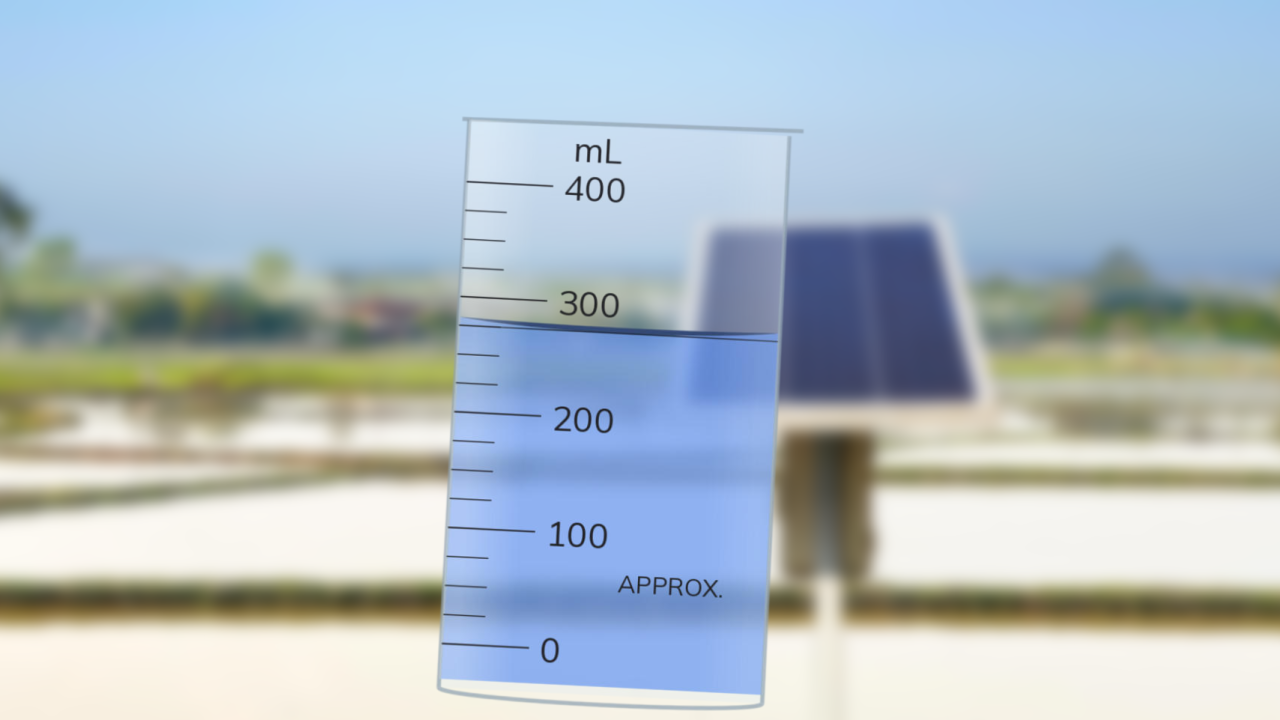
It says 275 mL
